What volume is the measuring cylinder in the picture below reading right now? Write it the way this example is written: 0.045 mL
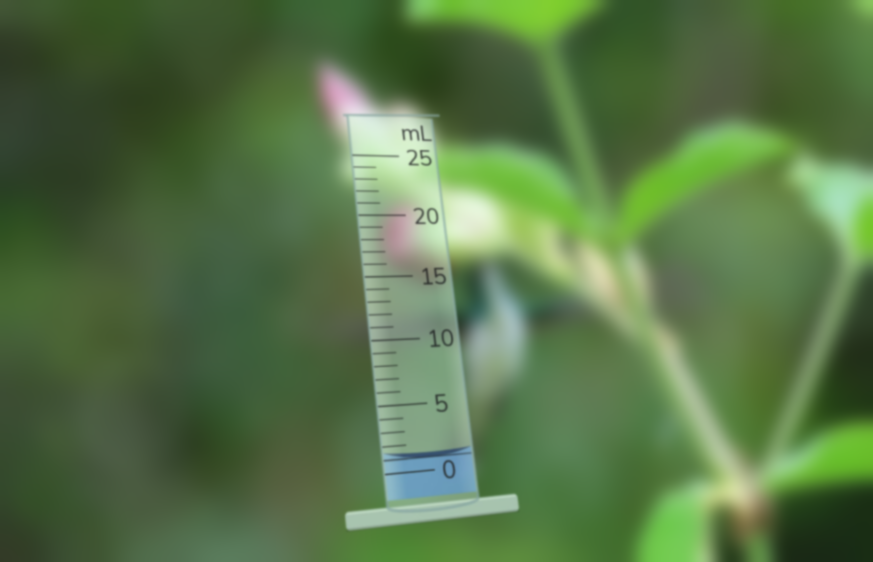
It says 1 mL
